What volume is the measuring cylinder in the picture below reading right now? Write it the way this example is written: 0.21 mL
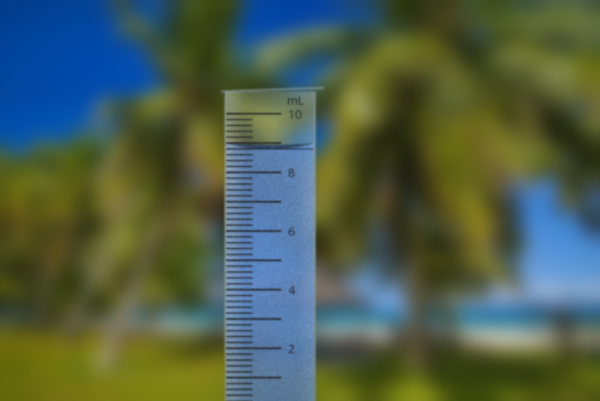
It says 8.8 mL
